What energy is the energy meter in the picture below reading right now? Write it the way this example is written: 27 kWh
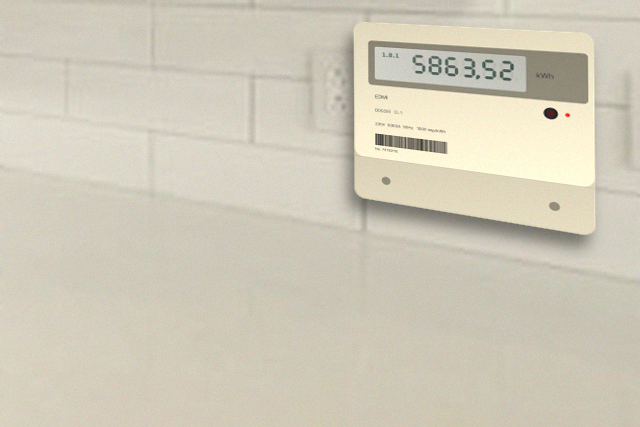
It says 5863.52 kWh
